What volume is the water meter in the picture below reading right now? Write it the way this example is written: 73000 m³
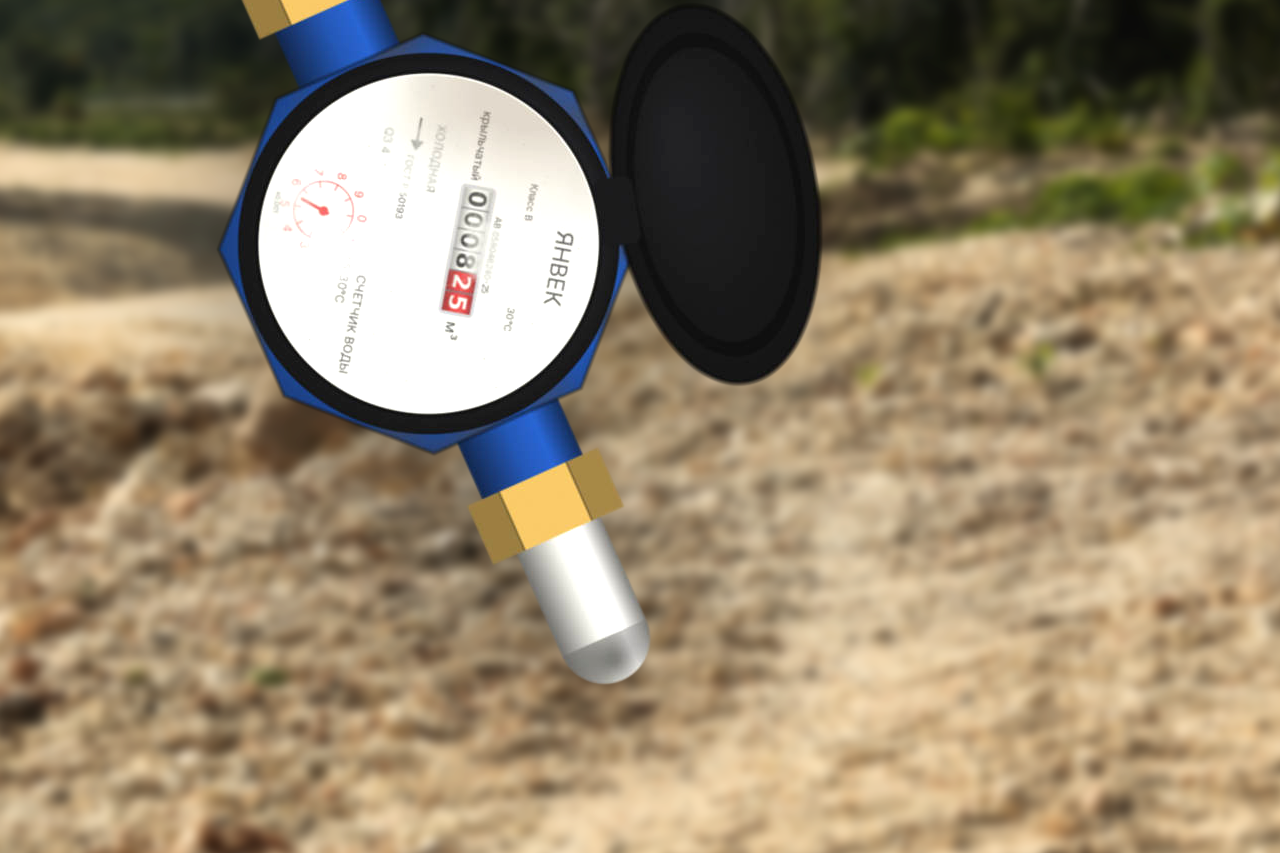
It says 8.255 m³
